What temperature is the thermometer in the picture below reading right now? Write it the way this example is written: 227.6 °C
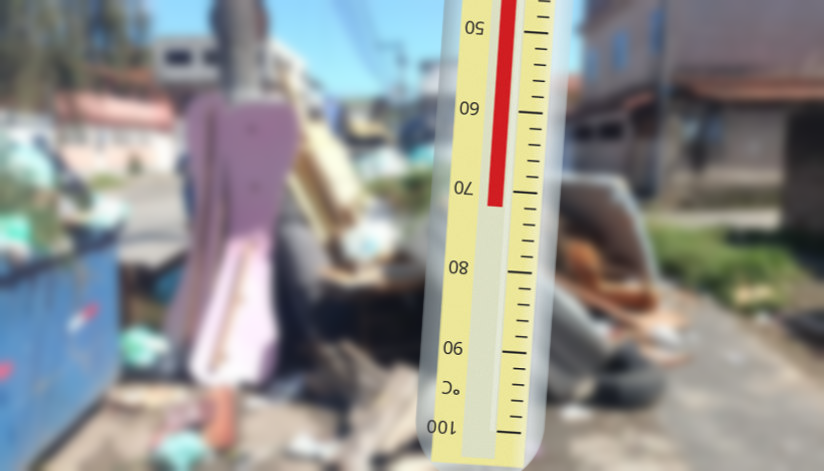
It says 72 °C
